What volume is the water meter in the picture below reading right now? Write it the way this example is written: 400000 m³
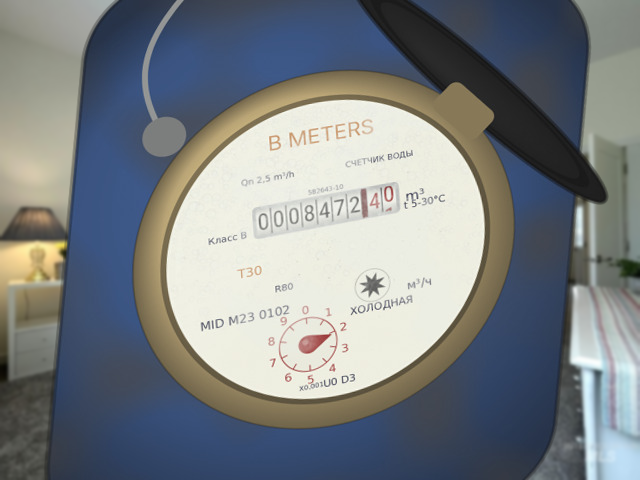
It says 8472.402 m³
